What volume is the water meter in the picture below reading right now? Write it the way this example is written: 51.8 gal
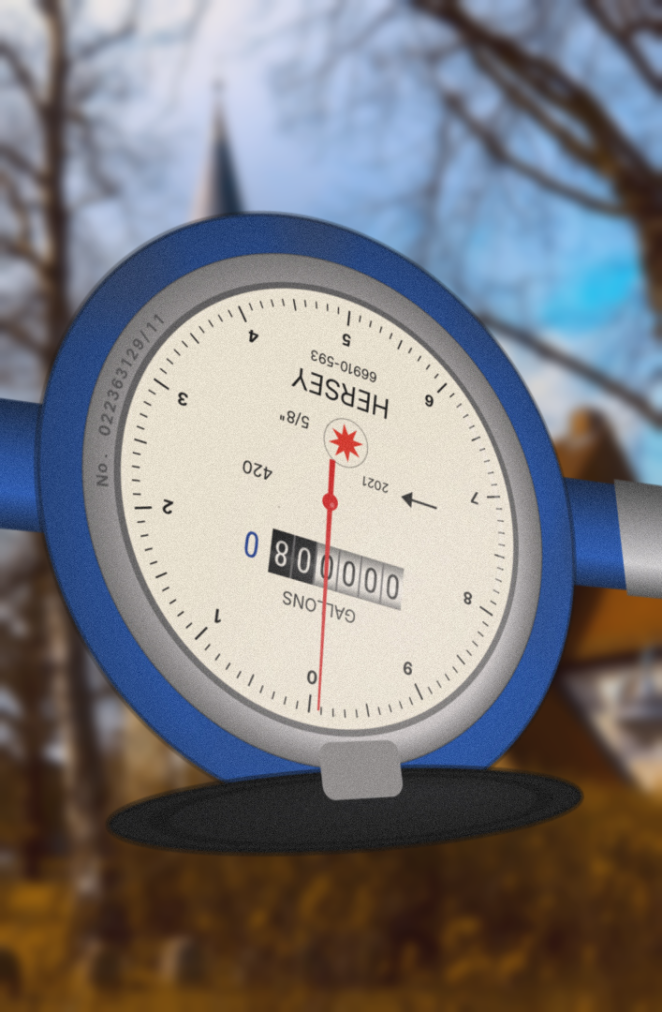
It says 79.9 gal
